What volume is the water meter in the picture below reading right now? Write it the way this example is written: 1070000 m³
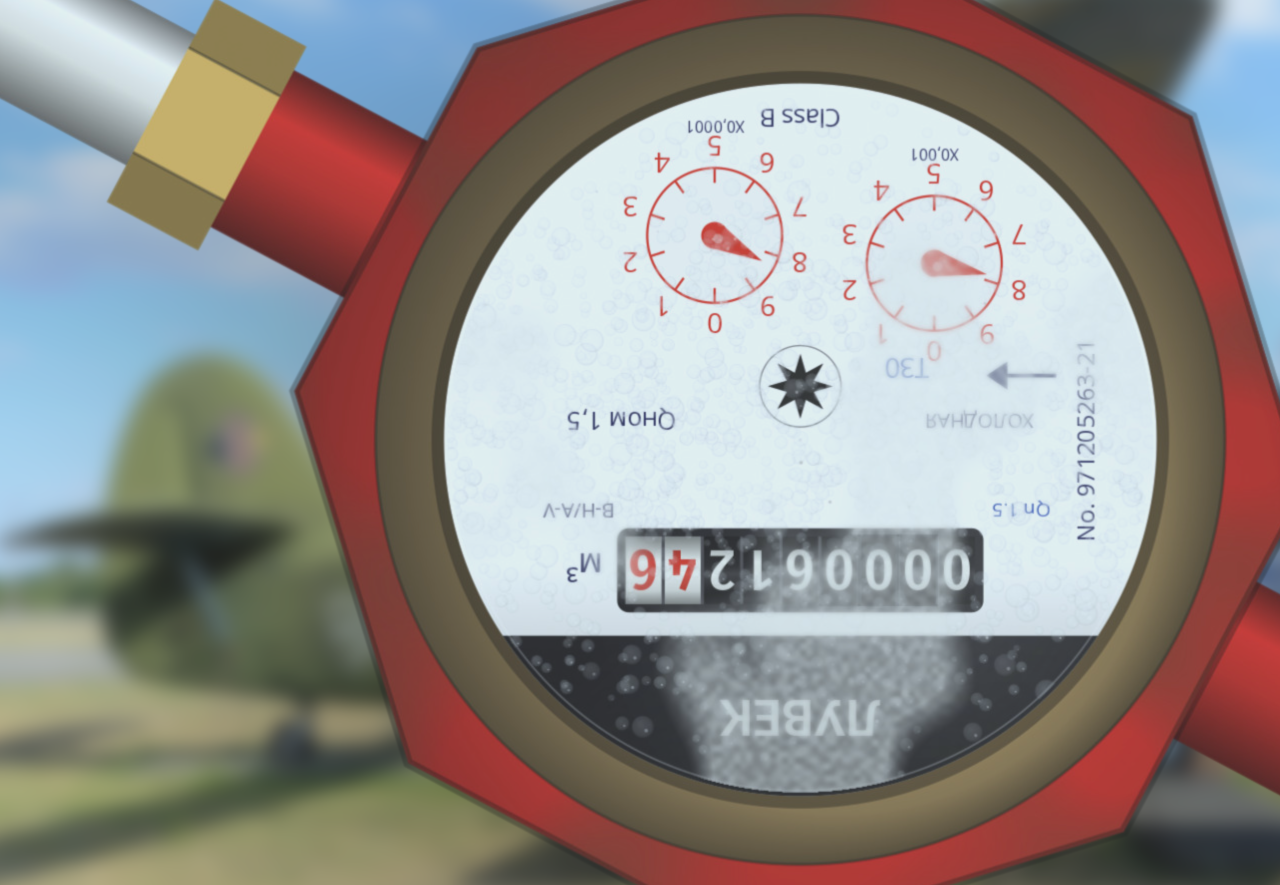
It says 612.4678 m³
